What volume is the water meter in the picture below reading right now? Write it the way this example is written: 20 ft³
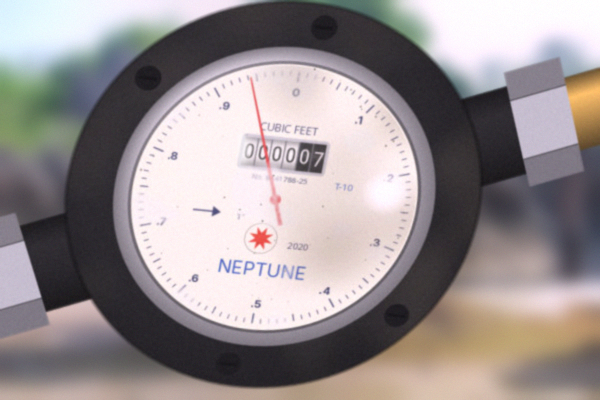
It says 6.94 ft³
